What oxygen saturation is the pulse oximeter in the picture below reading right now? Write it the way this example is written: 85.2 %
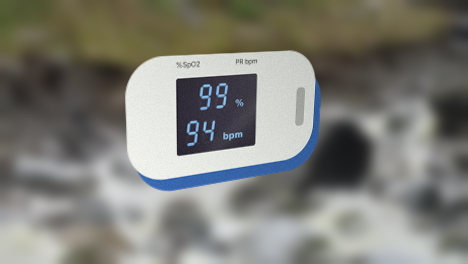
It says 99 %
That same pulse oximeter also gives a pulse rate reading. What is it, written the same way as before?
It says 94 bpm
